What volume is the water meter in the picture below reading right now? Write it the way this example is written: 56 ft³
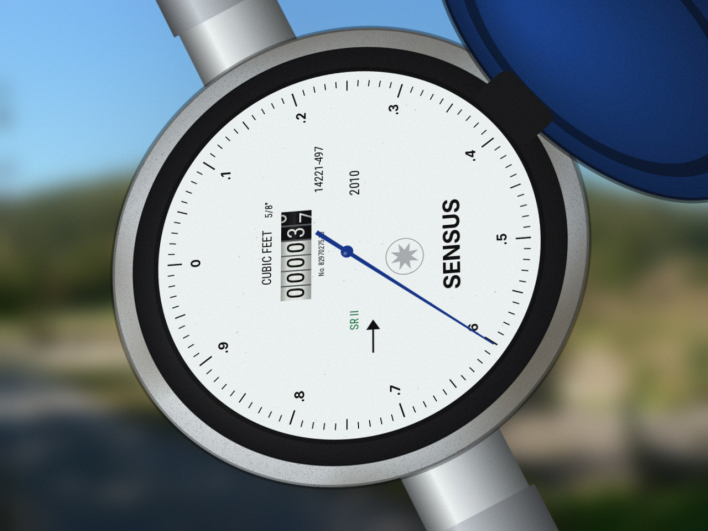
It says 36.60 ft³
